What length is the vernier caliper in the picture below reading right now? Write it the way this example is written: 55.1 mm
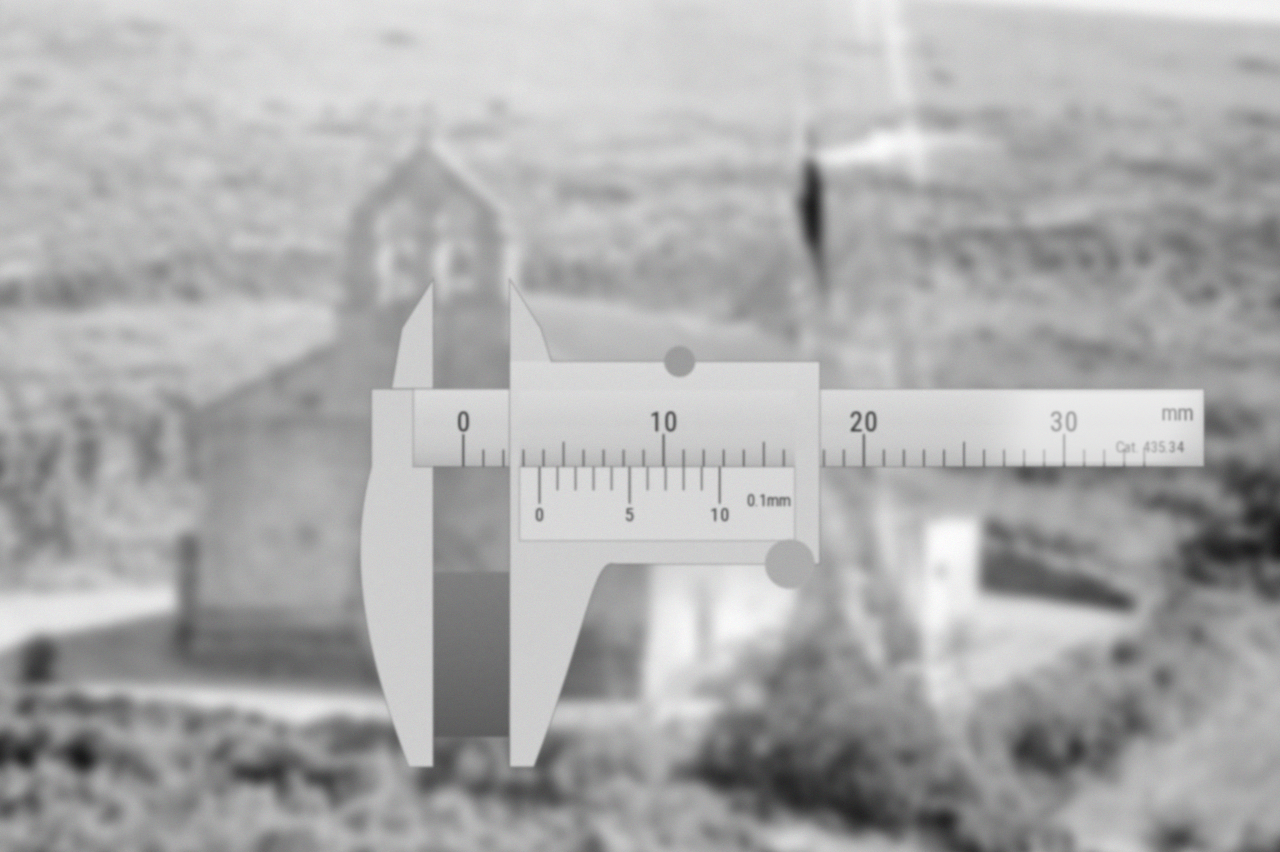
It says 3.8 mm
